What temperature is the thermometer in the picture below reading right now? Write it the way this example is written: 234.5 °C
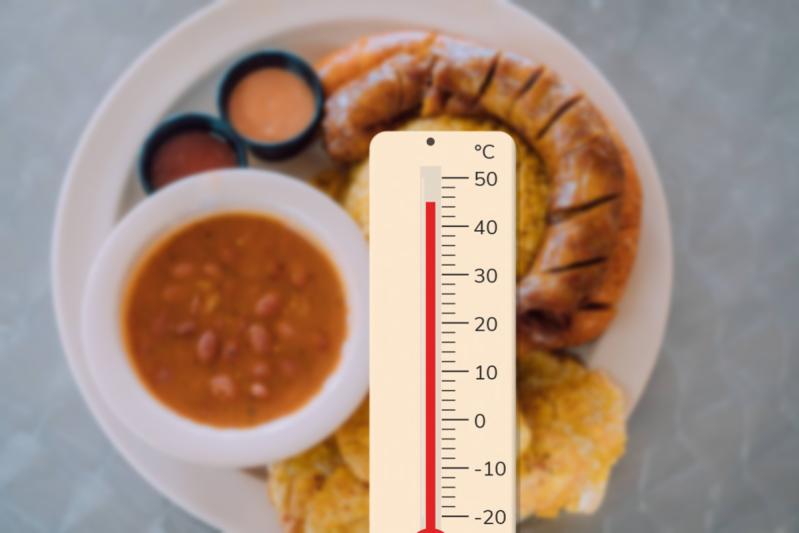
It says 45 °C
